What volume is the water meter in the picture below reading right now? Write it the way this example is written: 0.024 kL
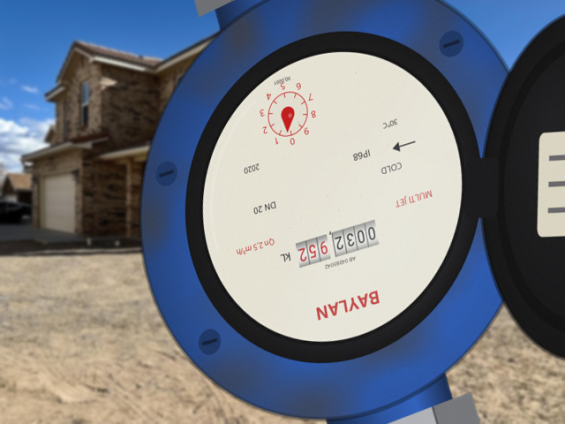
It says 32.9520 kL
